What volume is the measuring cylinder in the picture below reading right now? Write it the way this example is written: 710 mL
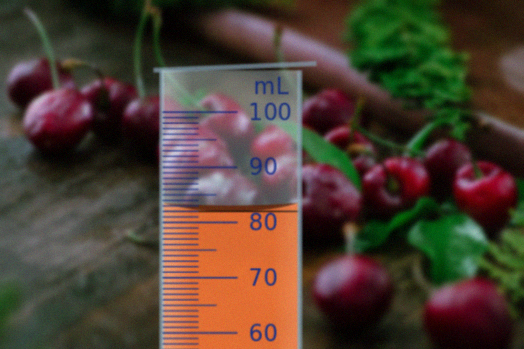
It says 82 mL
